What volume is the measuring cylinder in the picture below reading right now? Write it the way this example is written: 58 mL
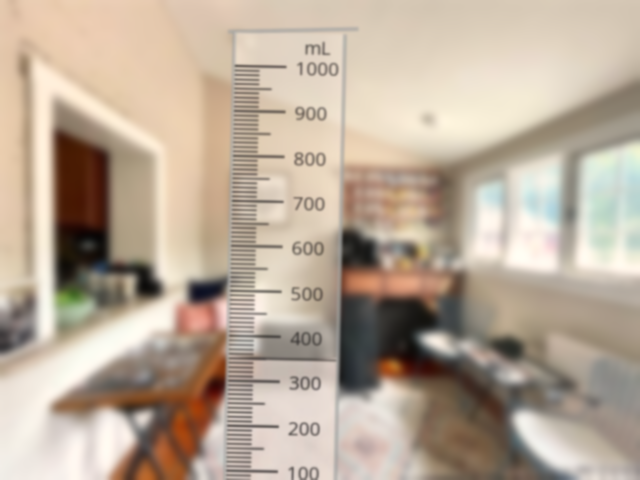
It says 350 mL
